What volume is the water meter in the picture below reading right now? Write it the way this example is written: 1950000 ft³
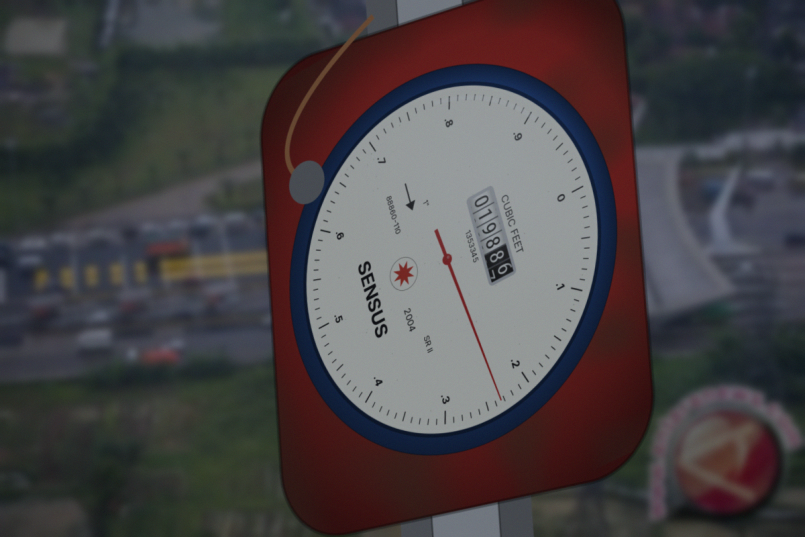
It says 19886.23 ft³
